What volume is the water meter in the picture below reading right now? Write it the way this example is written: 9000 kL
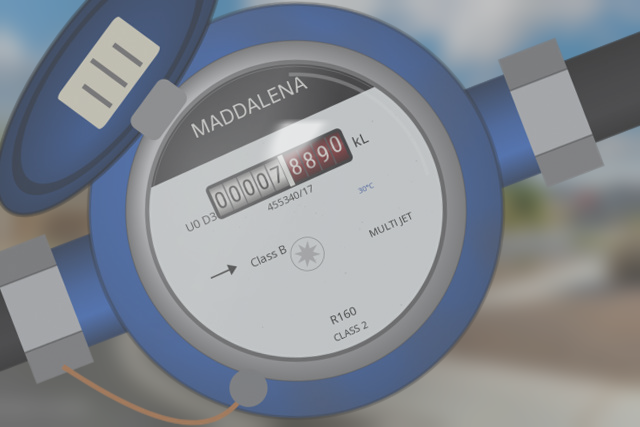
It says 7.8890 kL
